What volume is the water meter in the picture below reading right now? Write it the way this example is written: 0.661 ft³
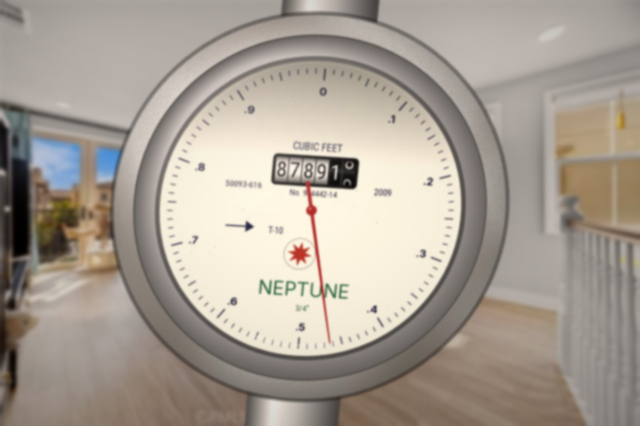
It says 878918.46 ft³
